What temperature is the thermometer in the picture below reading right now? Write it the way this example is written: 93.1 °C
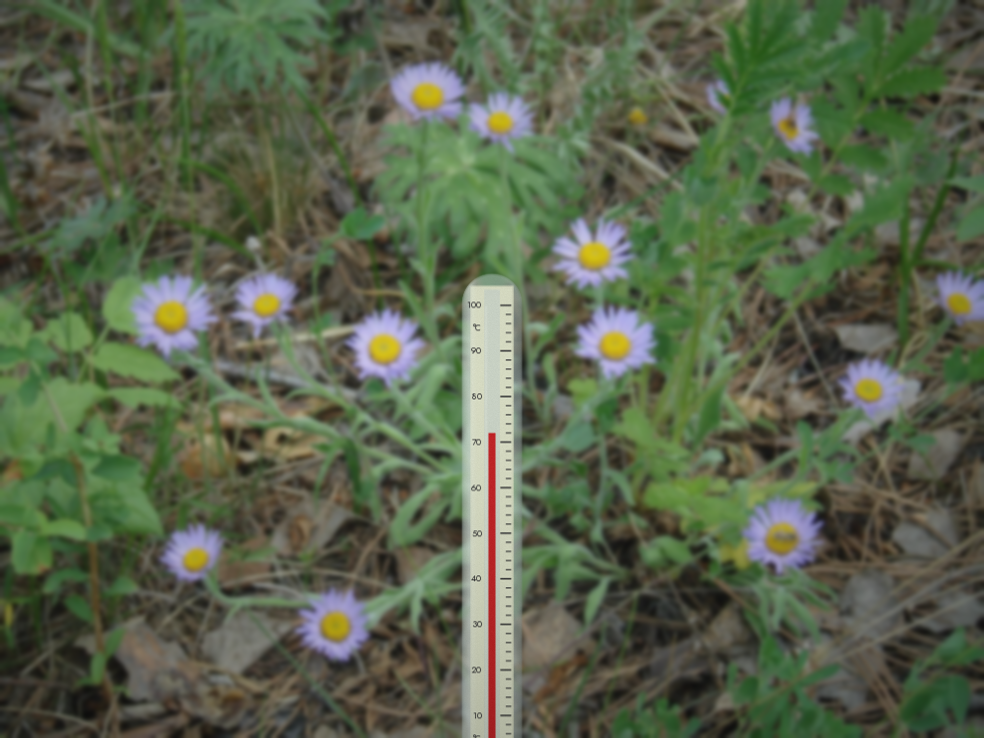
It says 72 °C
